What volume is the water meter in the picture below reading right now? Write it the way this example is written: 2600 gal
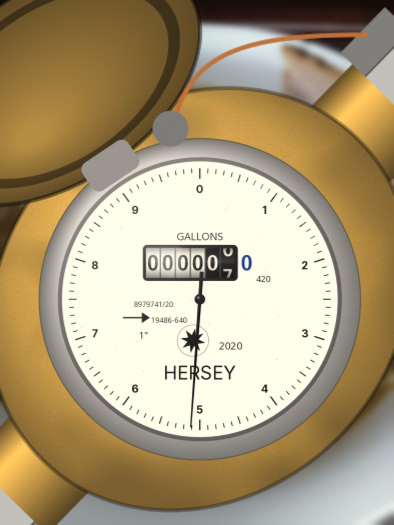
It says 65.1 gal
